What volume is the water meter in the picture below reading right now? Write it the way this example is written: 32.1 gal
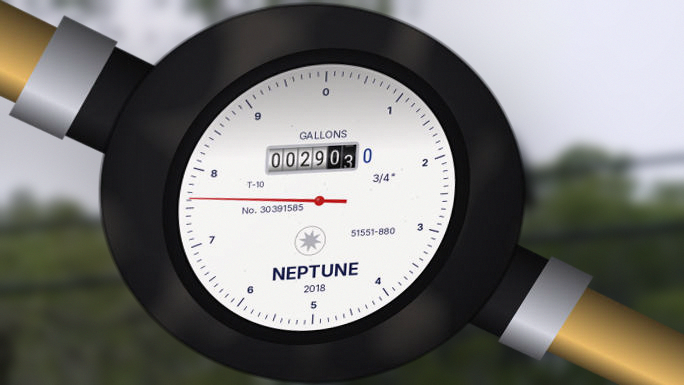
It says 29027.6 gal
